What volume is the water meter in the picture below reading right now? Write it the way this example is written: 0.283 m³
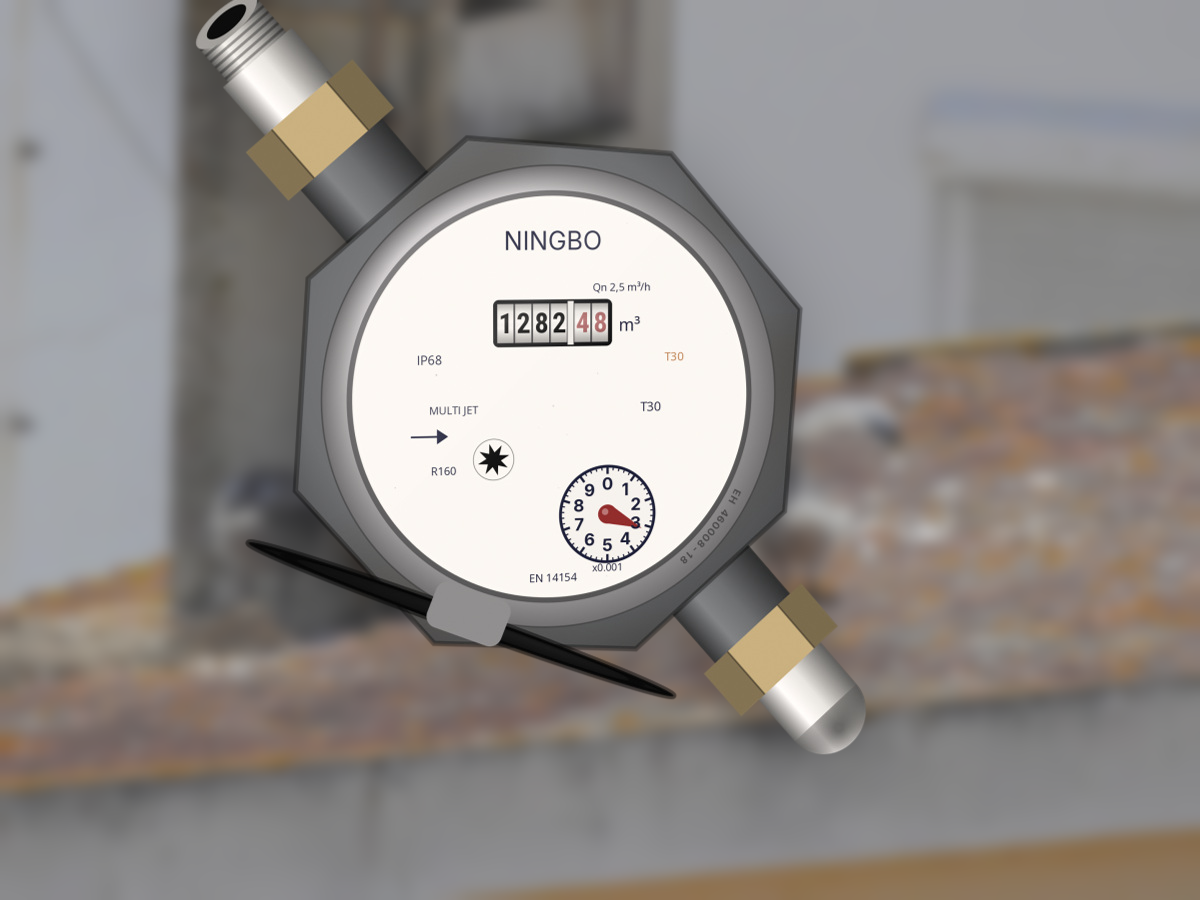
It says 1282.483 m³
